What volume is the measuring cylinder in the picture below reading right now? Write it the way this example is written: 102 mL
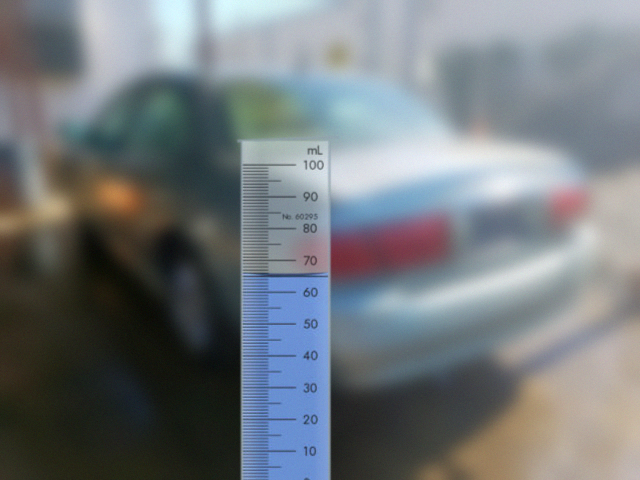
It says 65 mL
